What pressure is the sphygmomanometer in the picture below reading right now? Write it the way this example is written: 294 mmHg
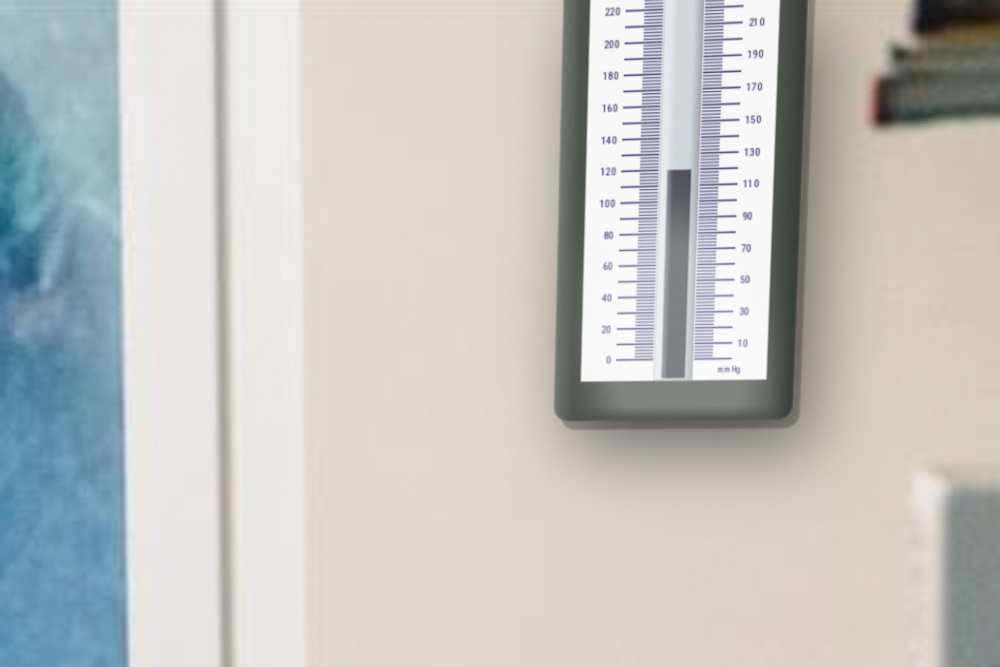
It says 120 mmHg
